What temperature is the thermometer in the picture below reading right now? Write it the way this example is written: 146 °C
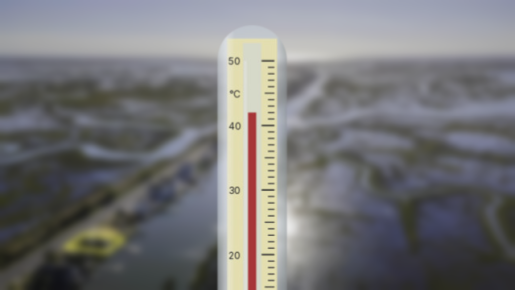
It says 42 °C
